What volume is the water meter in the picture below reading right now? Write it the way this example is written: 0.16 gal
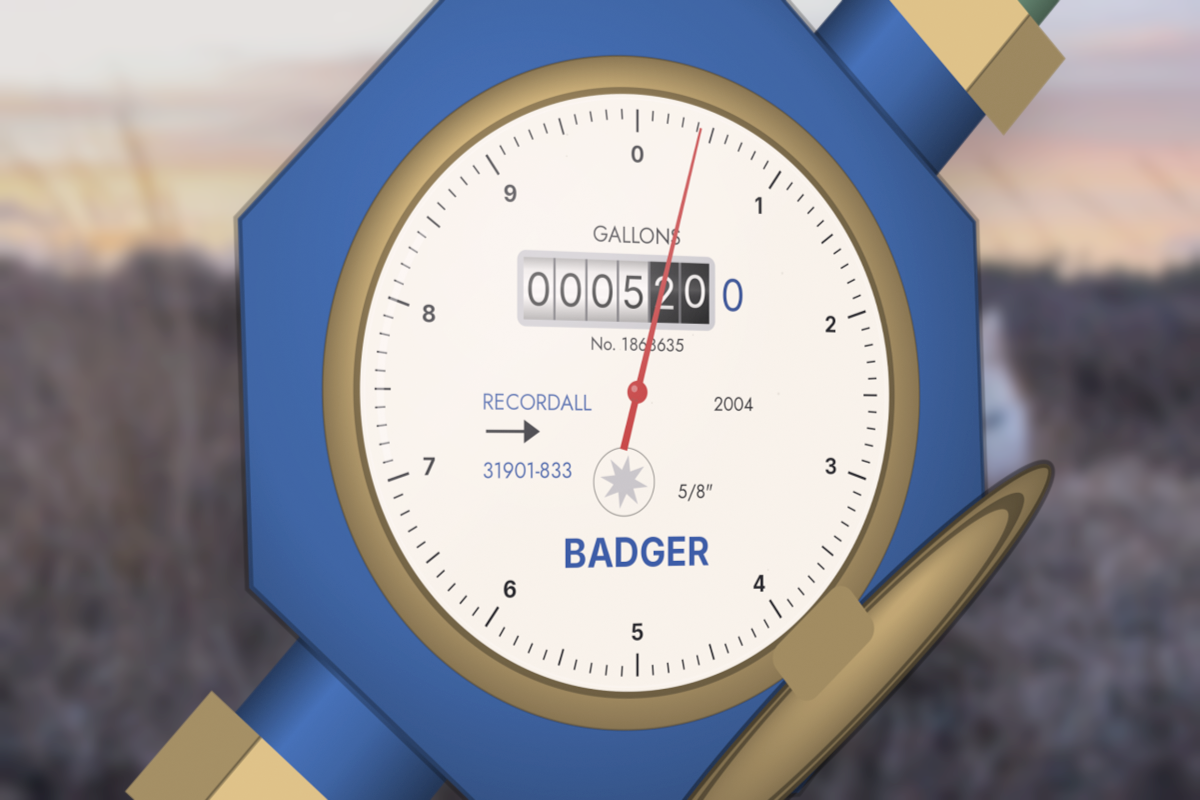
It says 5200.4 gal
